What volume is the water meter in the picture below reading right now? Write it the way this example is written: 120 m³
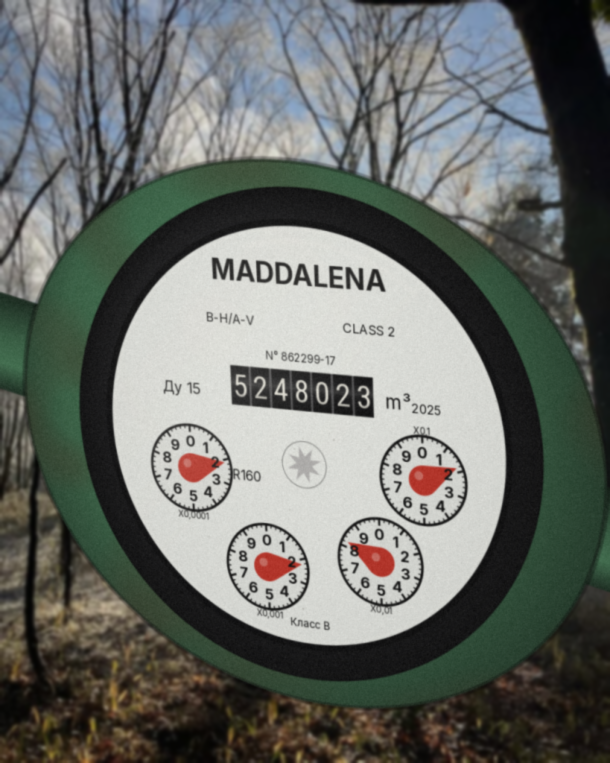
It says 5248023.1822 m³
